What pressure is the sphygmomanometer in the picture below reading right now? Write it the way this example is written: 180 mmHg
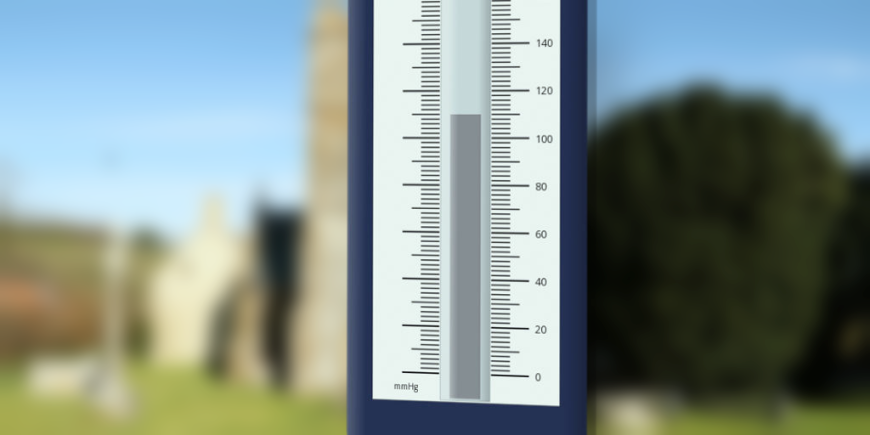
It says 110 mmHg
